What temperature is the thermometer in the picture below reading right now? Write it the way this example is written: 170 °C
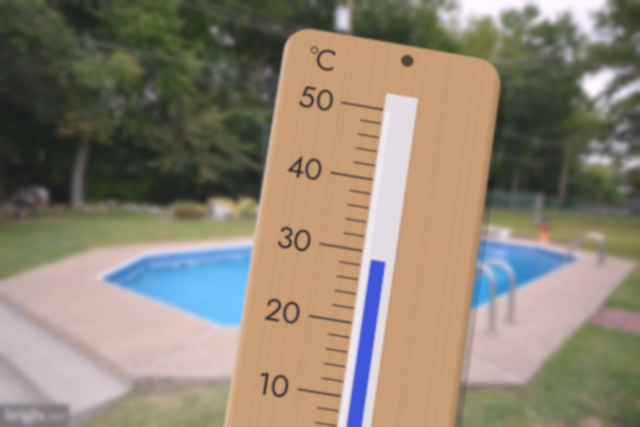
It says 29 °C
